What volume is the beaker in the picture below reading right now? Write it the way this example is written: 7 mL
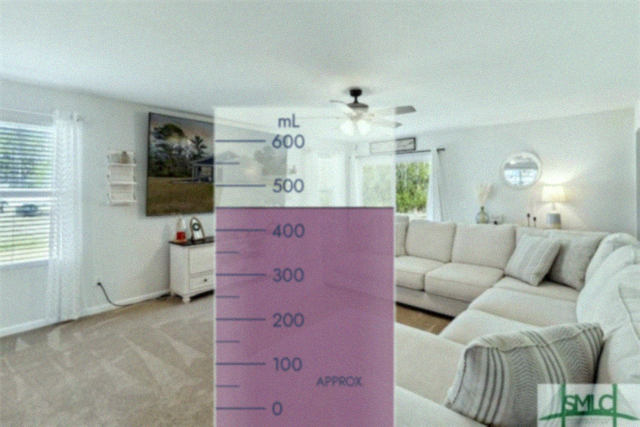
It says 450 mL
